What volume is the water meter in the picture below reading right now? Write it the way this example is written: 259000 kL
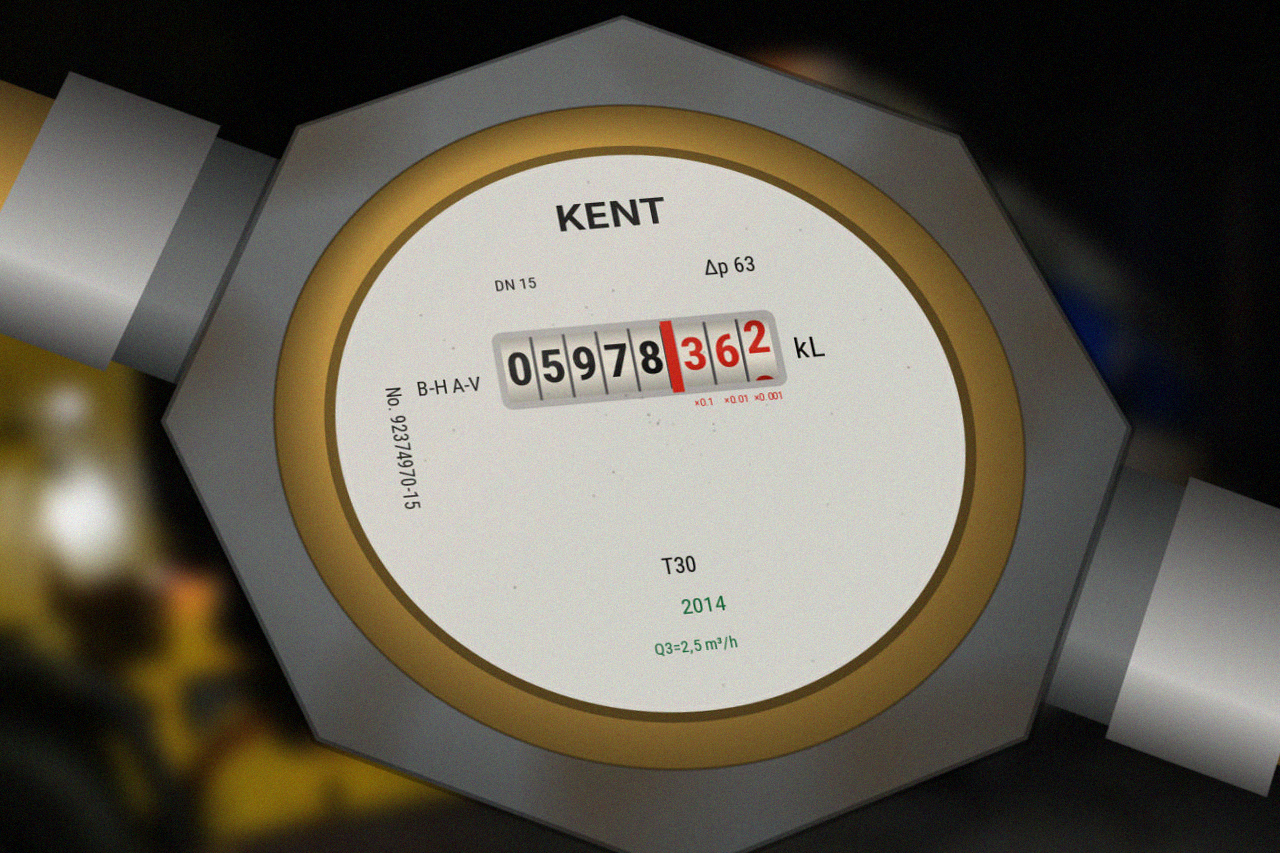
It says 5978.362 kL
